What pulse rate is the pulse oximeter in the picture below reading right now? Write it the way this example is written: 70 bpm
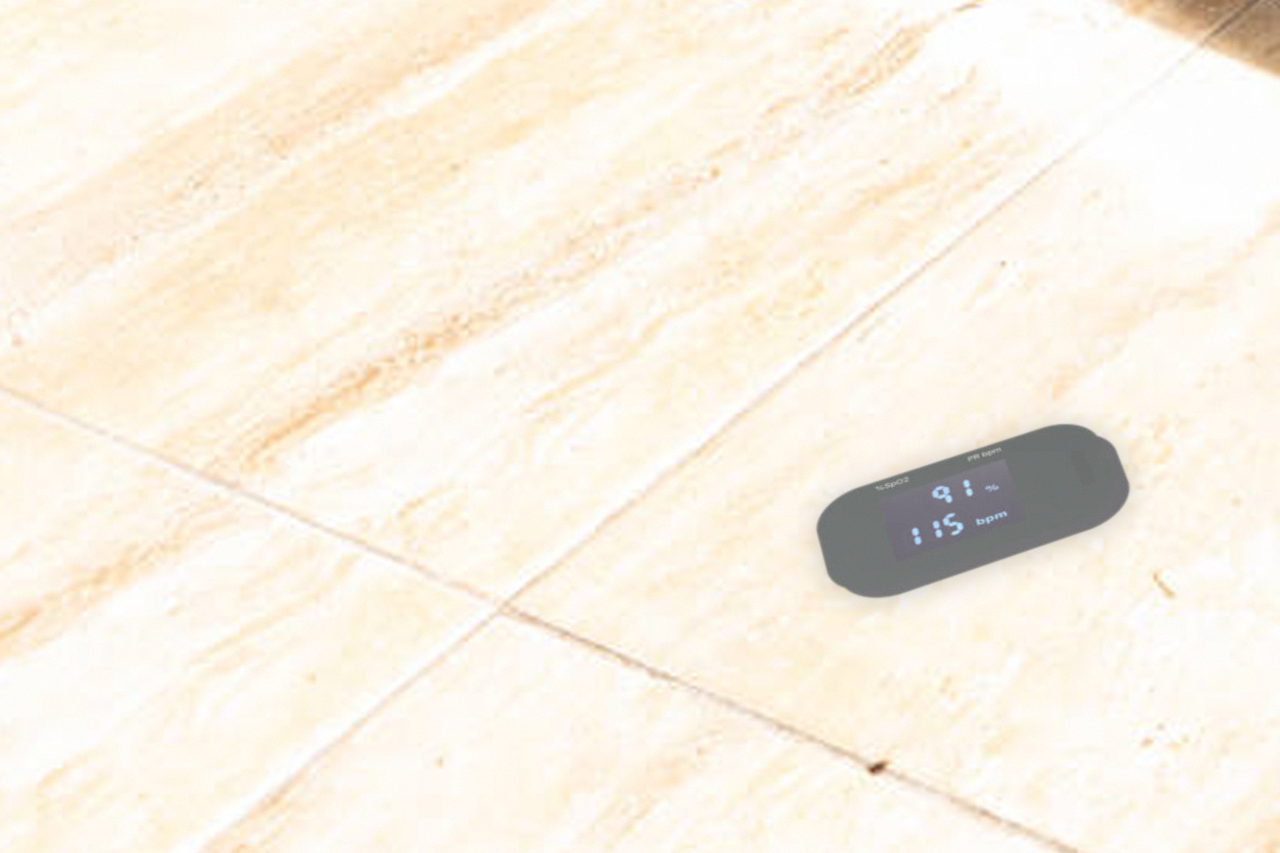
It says 115 bpm
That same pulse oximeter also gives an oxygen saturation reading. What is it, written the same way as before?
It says 91 %
